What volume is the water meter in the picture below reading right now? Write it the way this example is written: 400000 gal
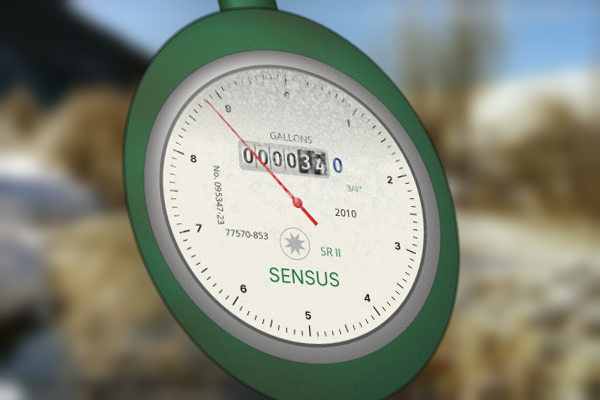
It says 338.8 gal
